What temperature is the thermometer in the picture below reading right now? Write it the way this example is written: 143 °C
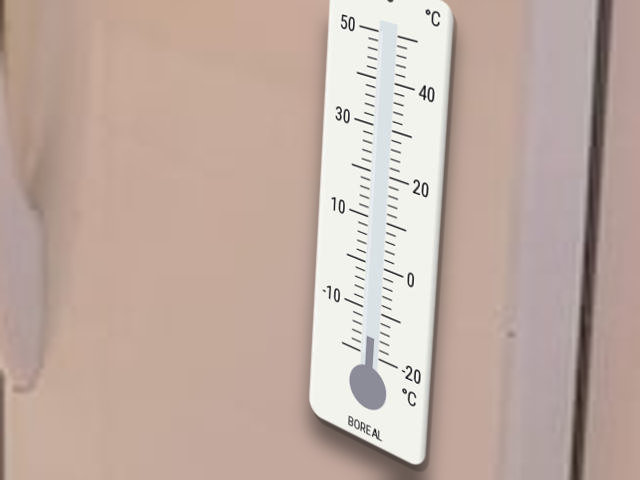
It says -16 °C
